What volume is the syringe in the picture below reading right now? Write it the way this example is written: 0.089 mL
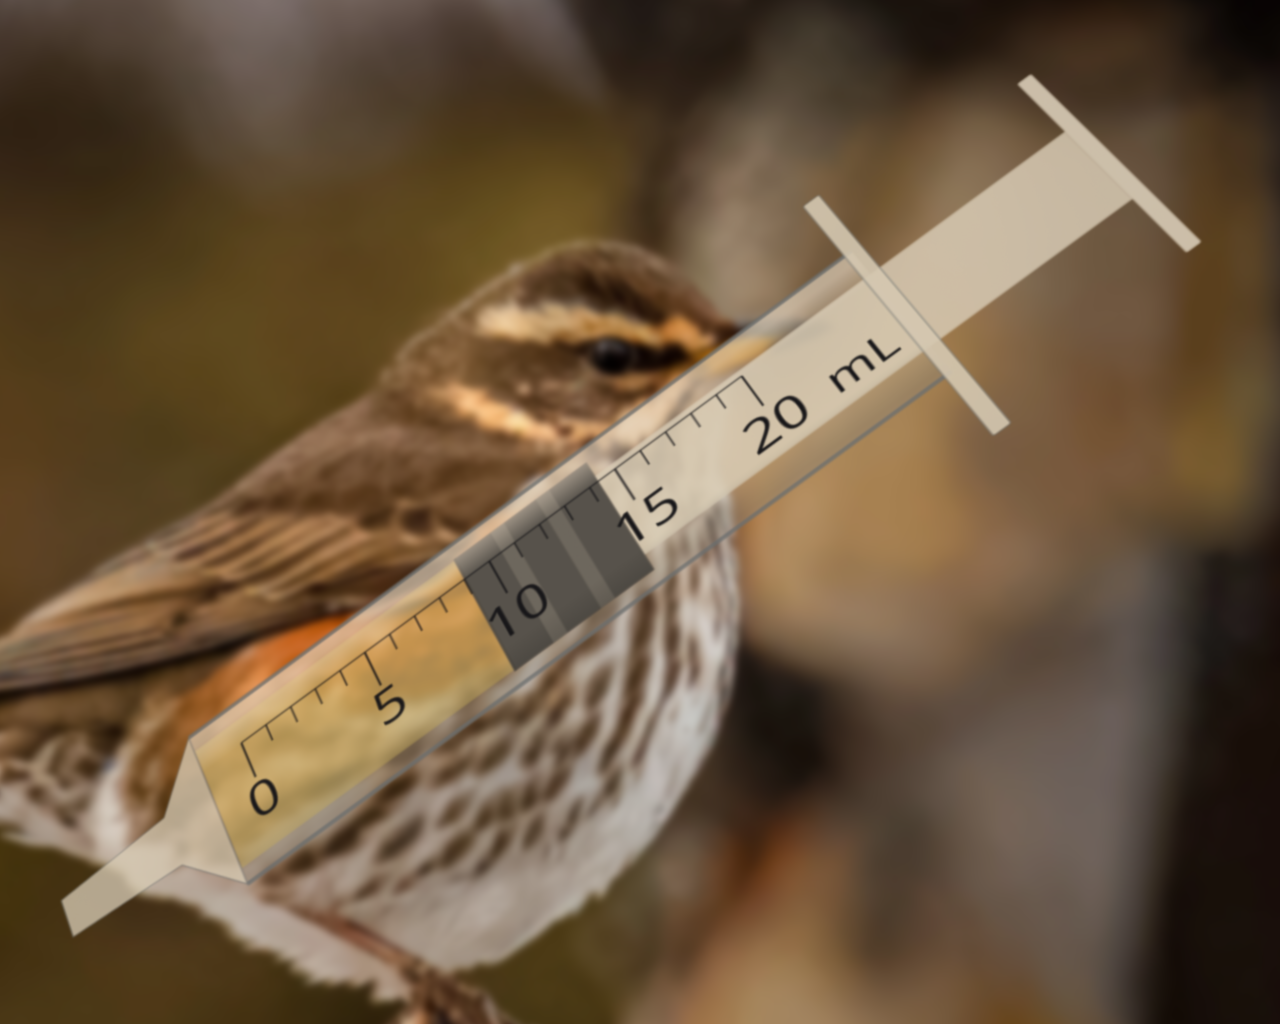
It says 9 mL
